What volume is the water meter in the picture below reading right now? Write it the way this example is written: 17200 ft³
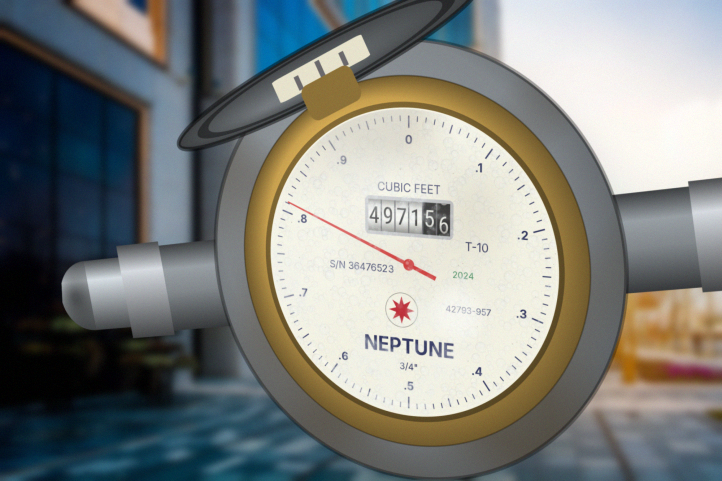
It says 497155.81 ft³
